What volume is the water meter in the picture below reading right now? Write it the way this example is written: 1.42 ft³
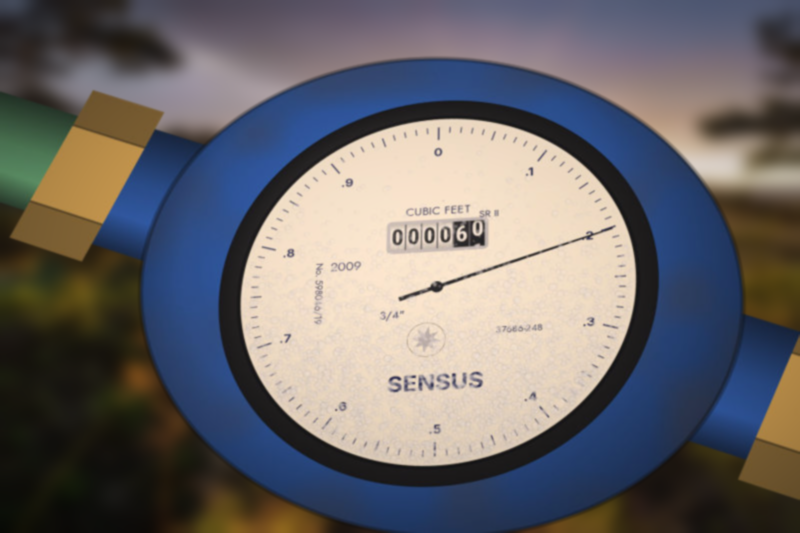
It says 60.20 ft³
